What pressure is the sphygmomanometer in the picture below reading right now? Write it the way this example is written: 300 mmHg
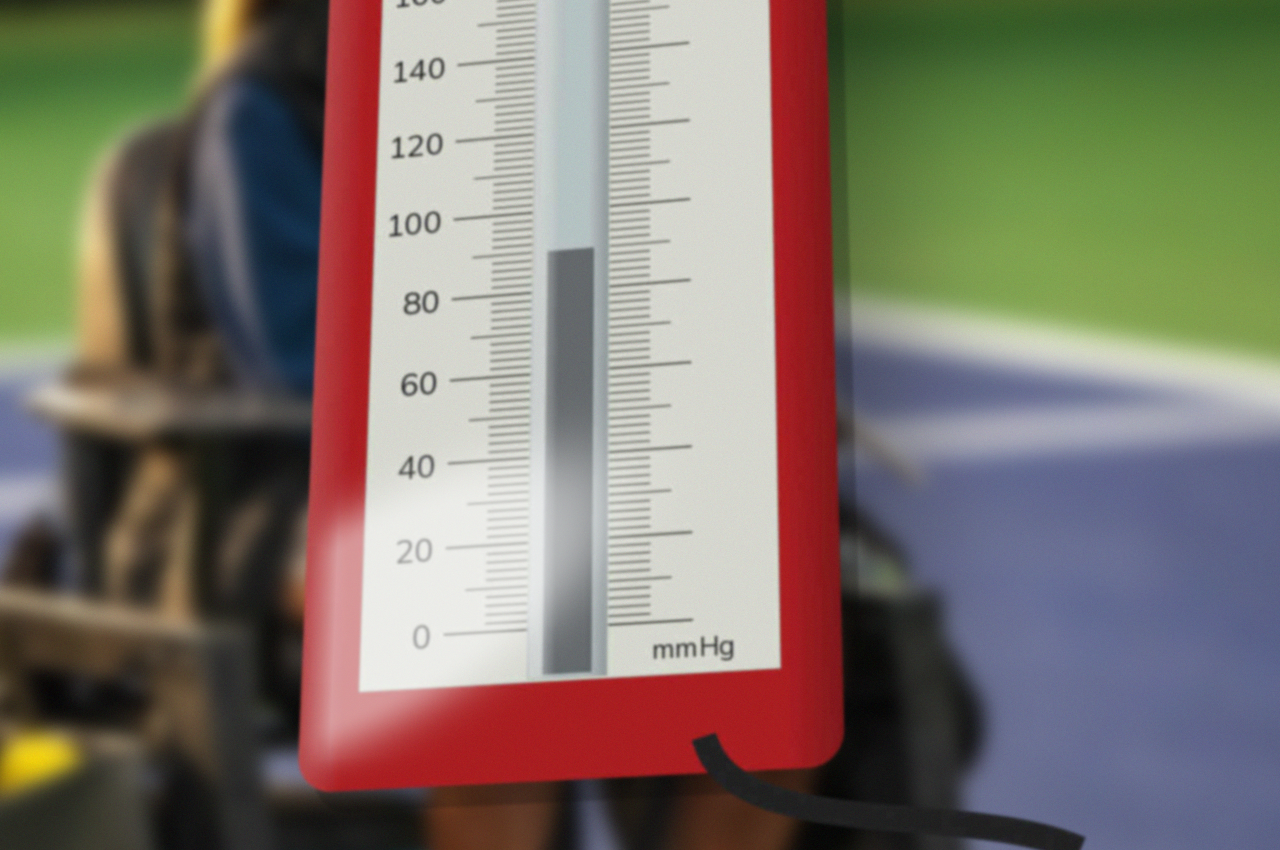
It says 90 mmHg
